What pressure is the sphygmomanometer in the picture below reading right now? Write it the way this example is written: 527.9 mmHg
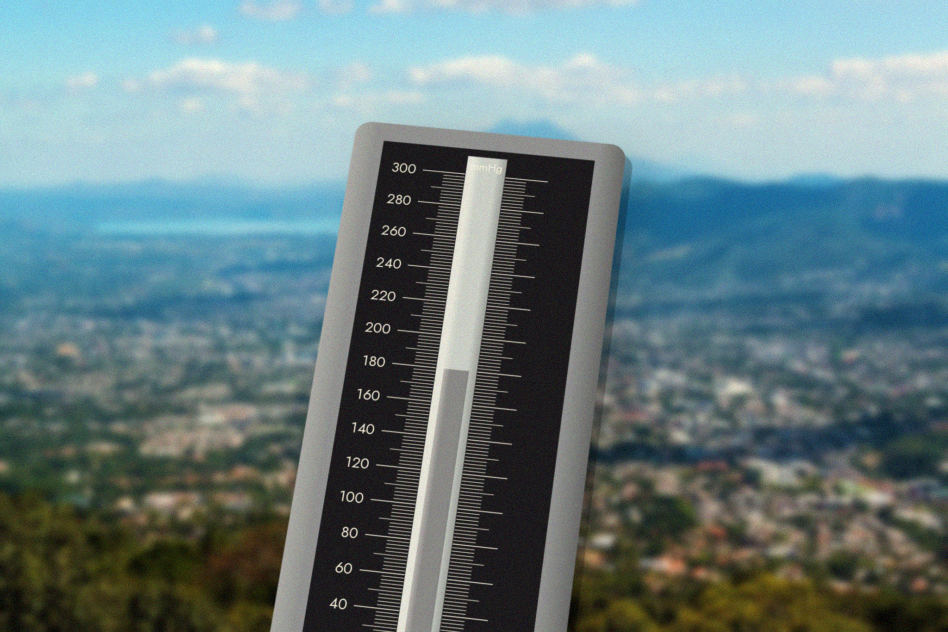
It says 180 mmHg
